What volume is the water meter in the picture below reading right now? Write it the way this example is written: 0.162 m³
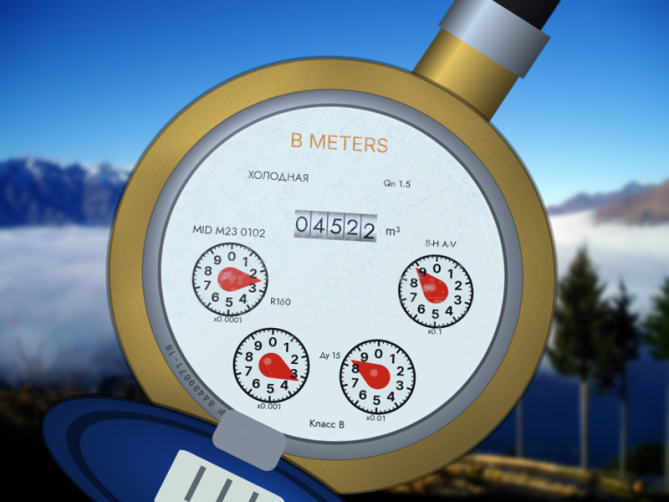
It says 4521.8832 m³
